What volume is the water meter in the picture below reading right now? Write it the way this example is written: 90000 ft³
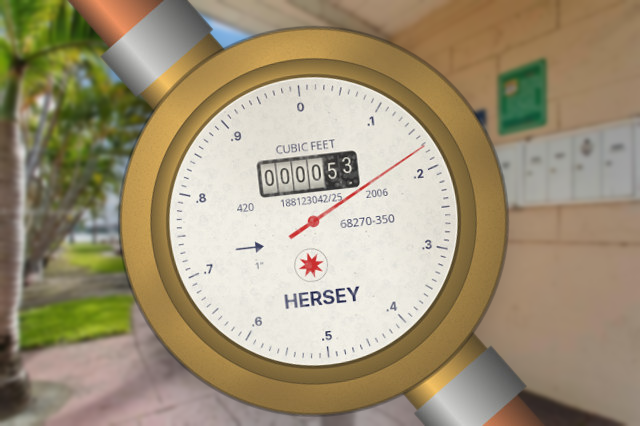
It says 53.17 ft³
